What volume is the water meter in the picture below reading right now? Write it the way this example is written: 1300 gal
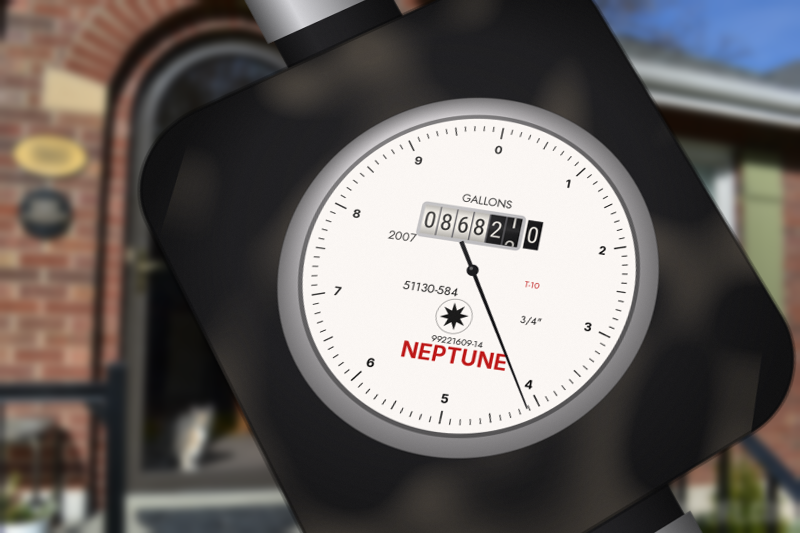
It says 868214.1 gal
